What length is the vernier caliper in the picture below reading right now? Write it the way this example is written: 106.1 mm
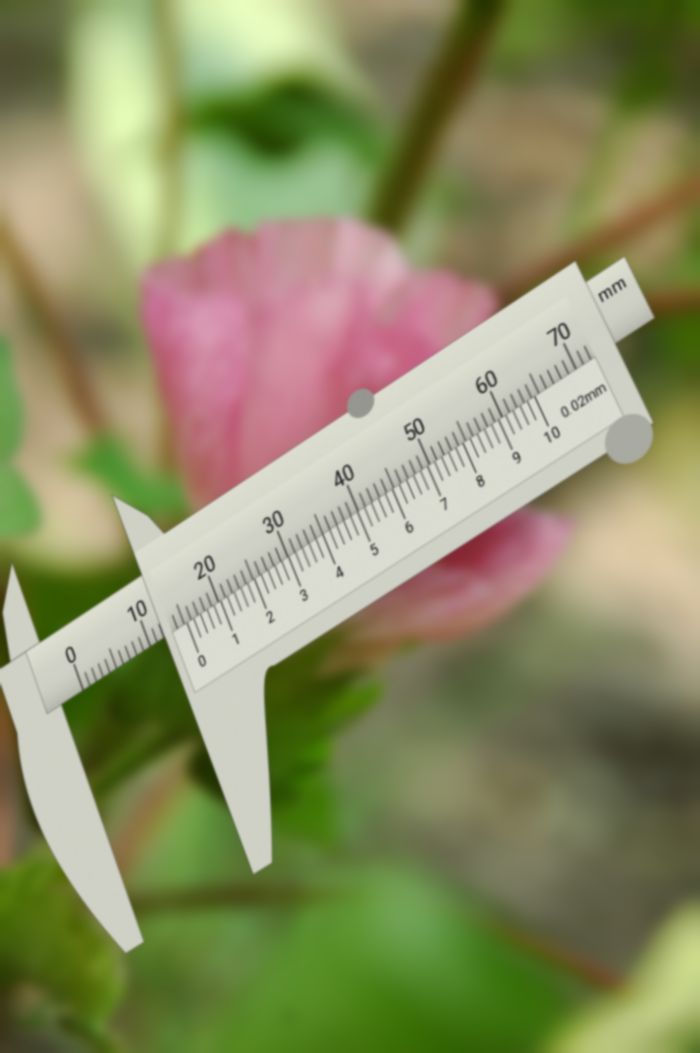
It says 15.4 mm
